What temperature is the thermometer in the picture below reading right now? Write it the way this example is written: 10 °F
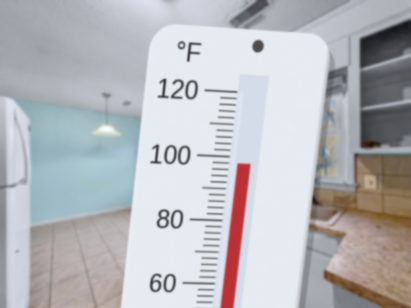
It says 98 °F
